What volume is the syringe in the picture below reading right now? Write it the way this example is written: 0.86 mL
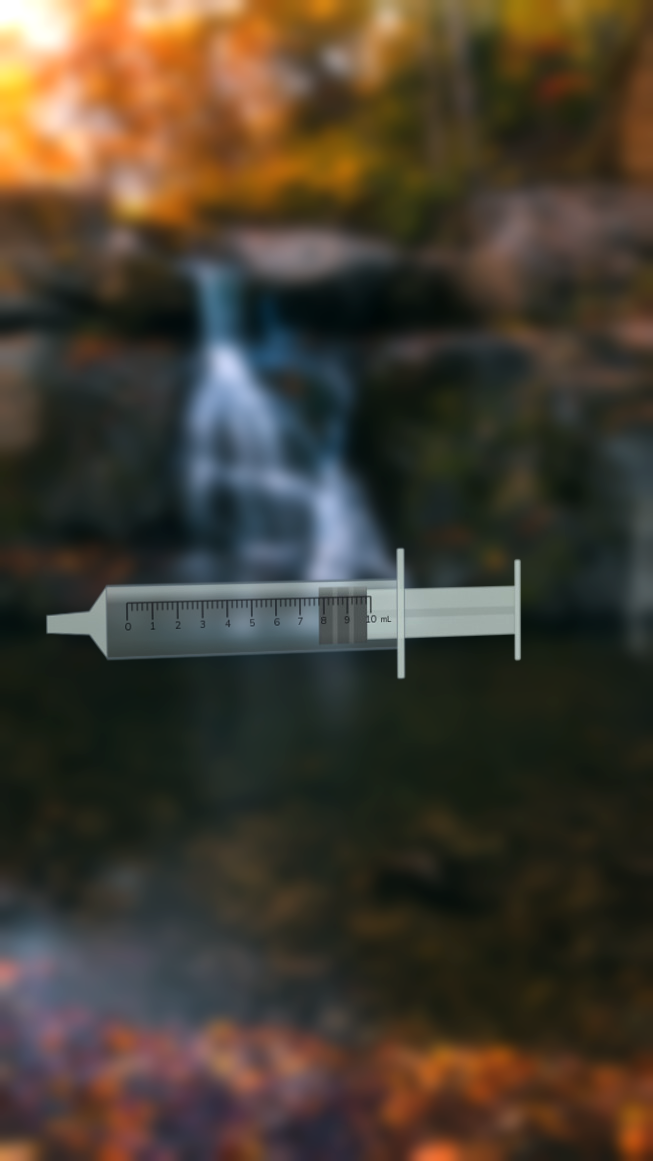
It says 7.8 mL
